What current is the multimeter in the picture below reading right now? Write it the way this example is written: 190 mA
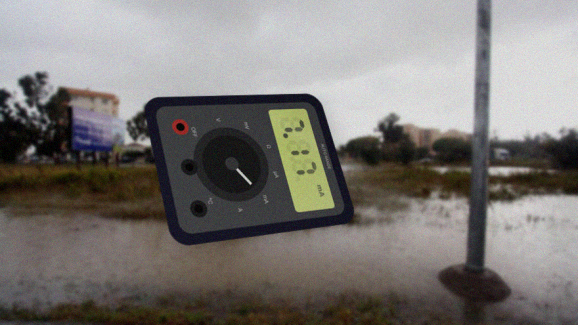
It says 7.17 mA
